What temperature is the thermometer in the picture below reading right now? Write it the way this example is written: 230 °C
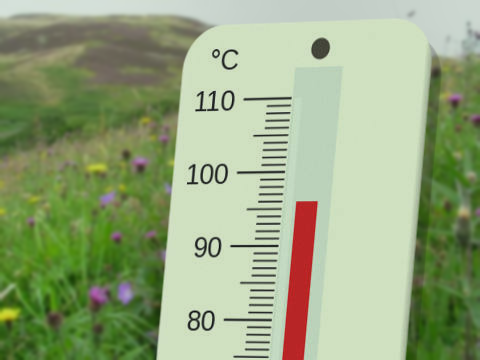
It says 96 °C
